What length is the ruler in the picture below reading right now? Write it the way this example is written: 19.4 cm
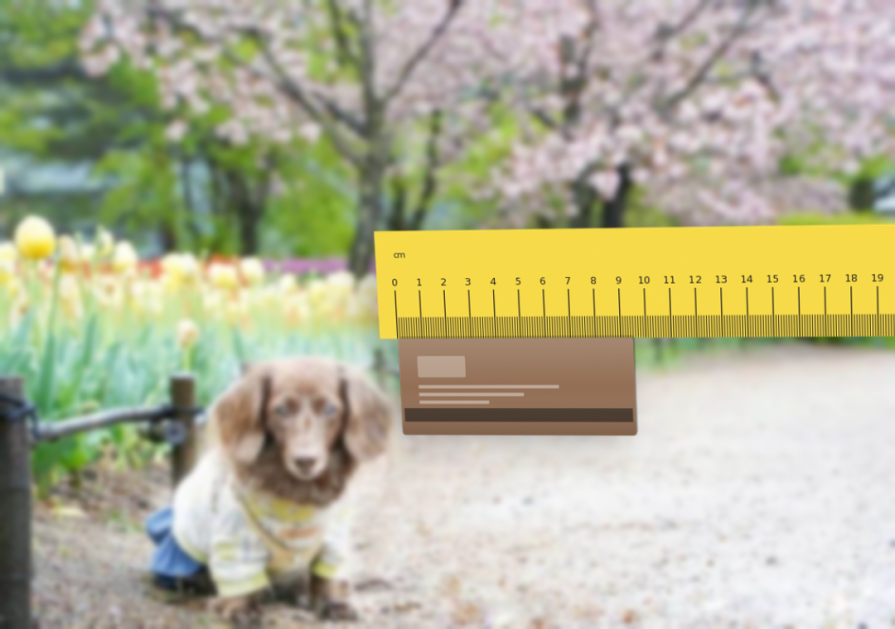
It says 9.5 cm
